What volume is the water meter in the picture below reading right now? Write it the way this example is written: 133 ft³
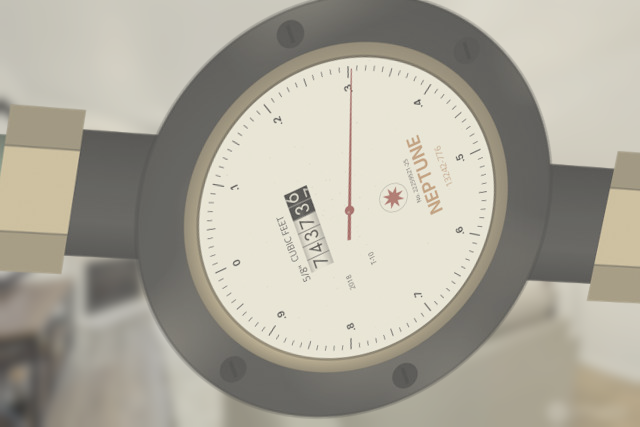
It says 743736.30 ft³
